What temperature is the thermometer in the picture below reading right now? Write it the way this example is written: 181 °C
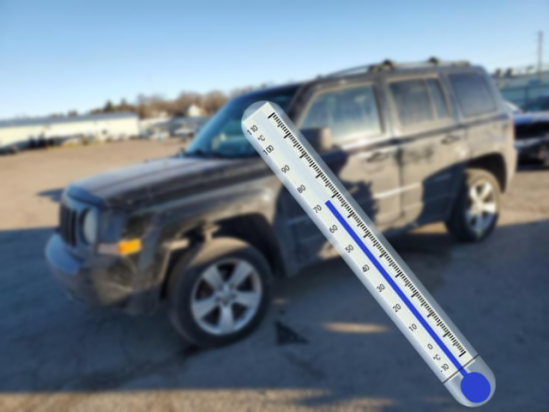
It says 70 °C
